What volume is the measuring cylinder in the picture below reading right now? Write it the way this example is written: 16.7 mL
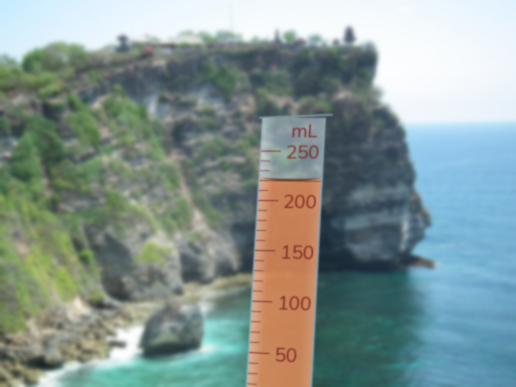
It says 220 mL
